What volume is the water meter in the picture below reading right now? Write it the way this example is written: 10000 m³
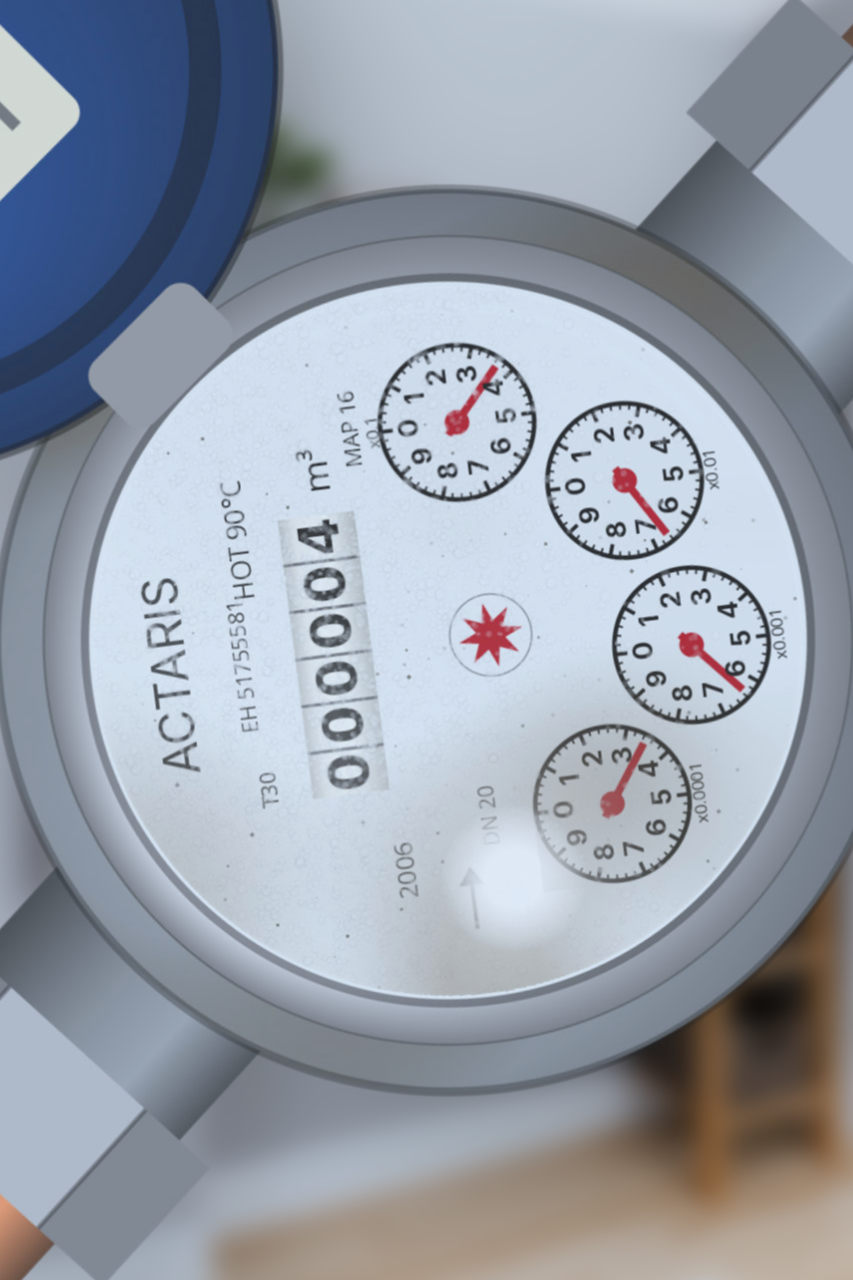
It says 4.3663 m³
